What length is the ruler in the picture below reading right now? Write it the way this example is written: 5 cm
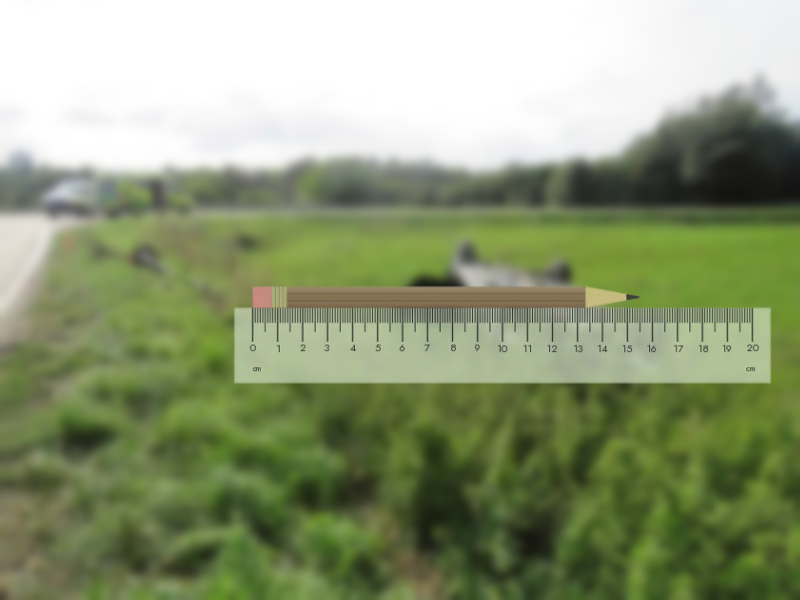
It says 15.5 cm
